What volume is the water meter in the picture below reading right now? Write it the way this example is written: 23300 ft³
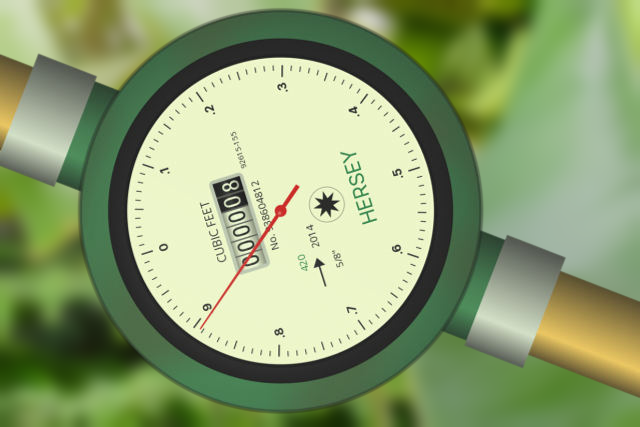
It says 7.89 ft³
